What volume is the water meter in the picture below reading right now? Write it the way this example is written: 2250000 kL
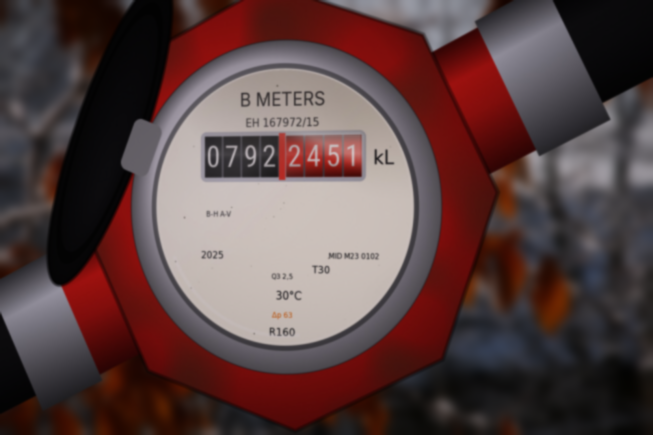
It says 792.2451 kL
